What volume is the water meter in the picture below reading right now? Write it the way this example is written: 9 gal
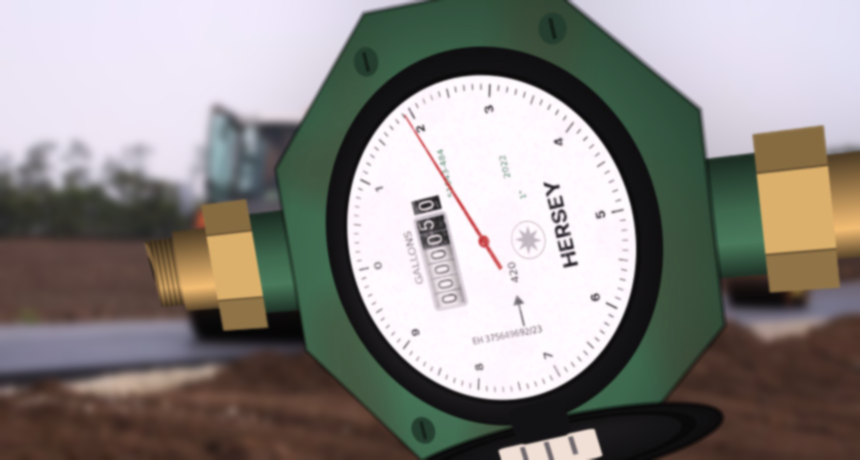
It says 51.9 gal
